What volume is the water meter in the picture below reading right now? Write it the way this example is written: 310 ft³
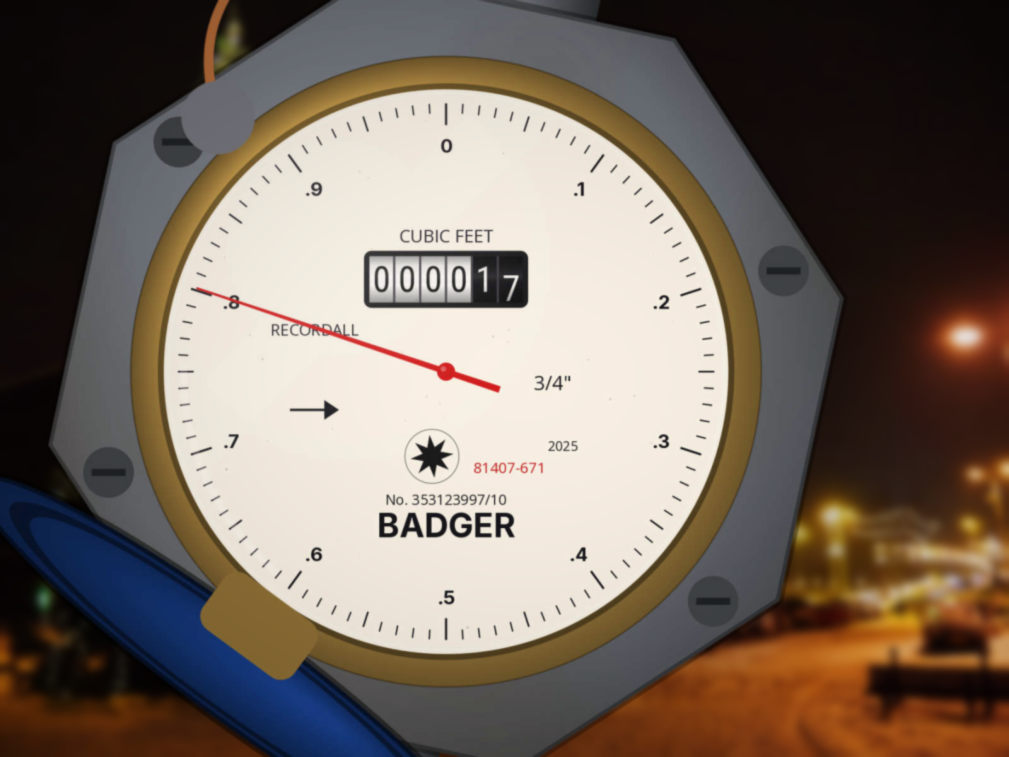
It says 16.80 ft³
